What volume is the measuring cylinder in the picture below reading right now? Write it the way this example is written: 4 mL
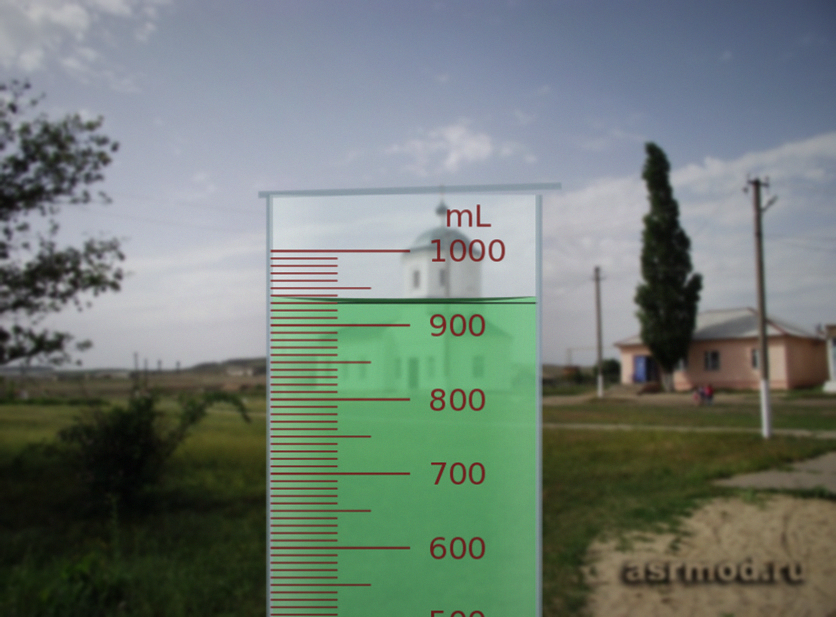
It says 930 mL
